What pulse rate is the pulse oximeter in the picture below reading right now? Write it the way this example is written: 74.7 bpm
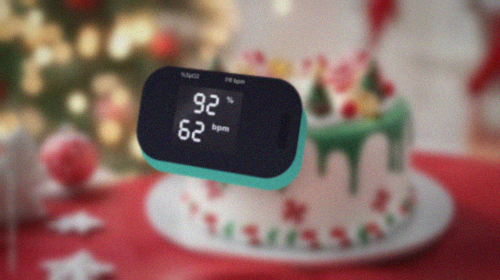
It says 62 bpm
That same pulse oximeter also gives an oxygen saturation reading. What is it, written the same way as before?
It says 92 %
